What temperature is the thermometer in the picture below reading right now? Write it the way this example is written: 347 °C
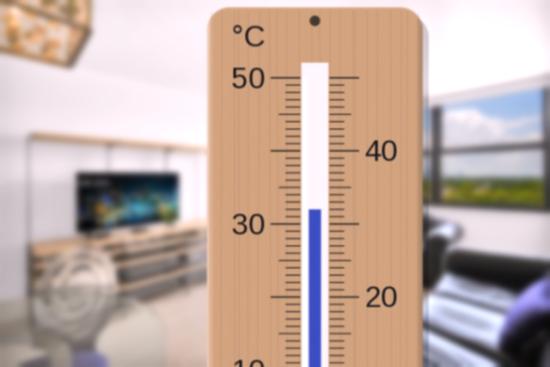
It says 32 °C
